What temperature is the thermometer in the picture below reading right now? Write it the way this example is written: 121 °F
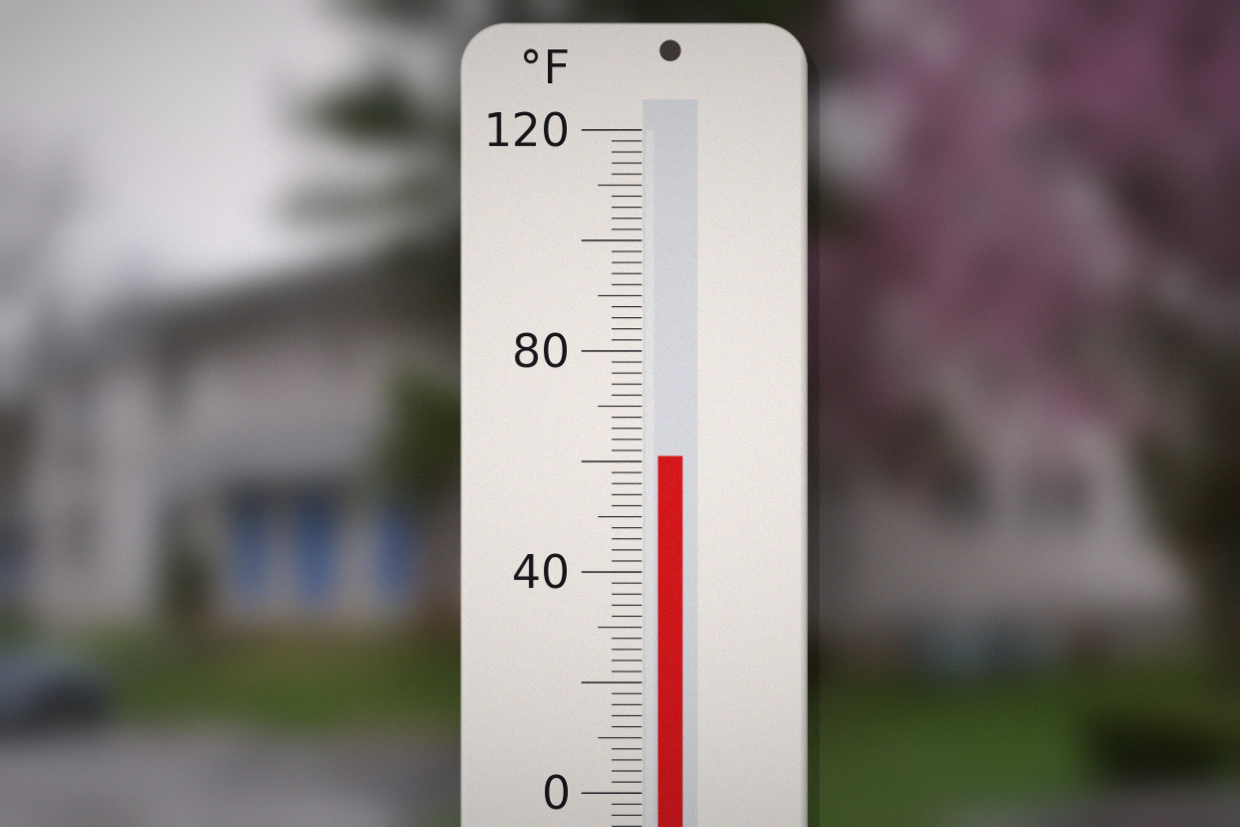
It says 61 °F
